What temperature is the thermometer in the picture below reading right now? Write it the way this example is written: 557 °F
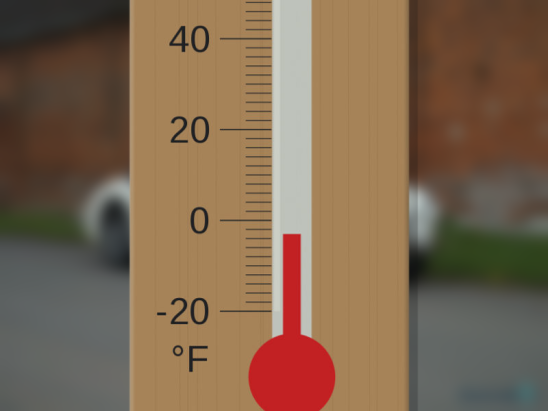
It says -3 °F
